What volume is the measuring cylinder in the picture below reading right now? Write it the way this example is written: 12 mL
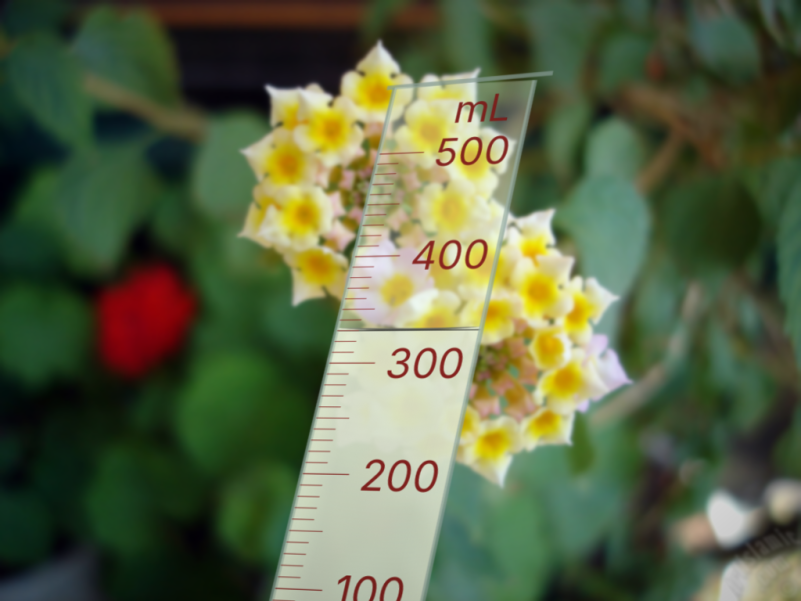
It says 330 mL
